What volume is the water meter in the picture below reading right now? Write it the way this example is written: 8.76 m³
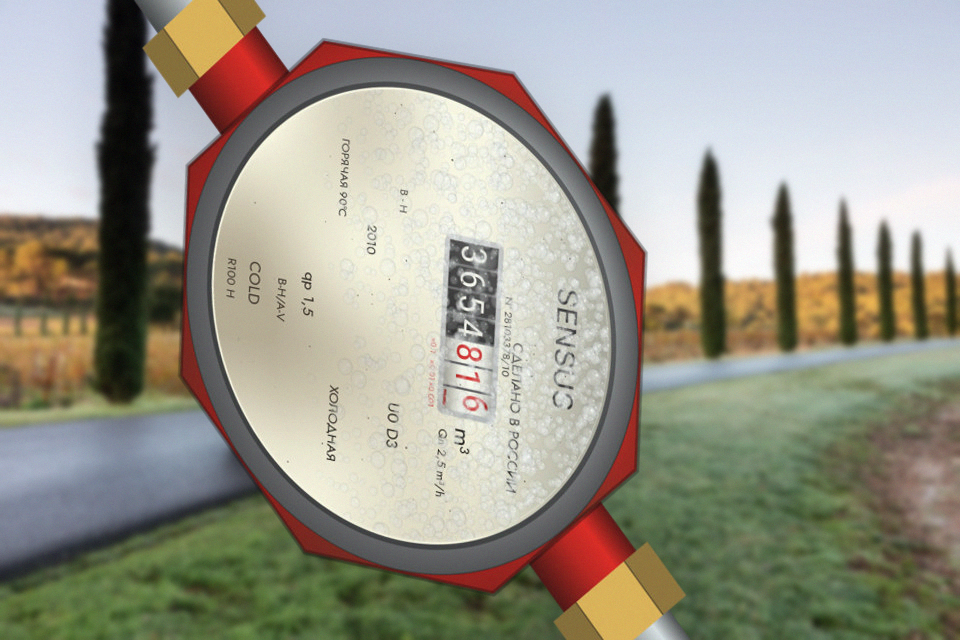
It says 3654.816 m³
